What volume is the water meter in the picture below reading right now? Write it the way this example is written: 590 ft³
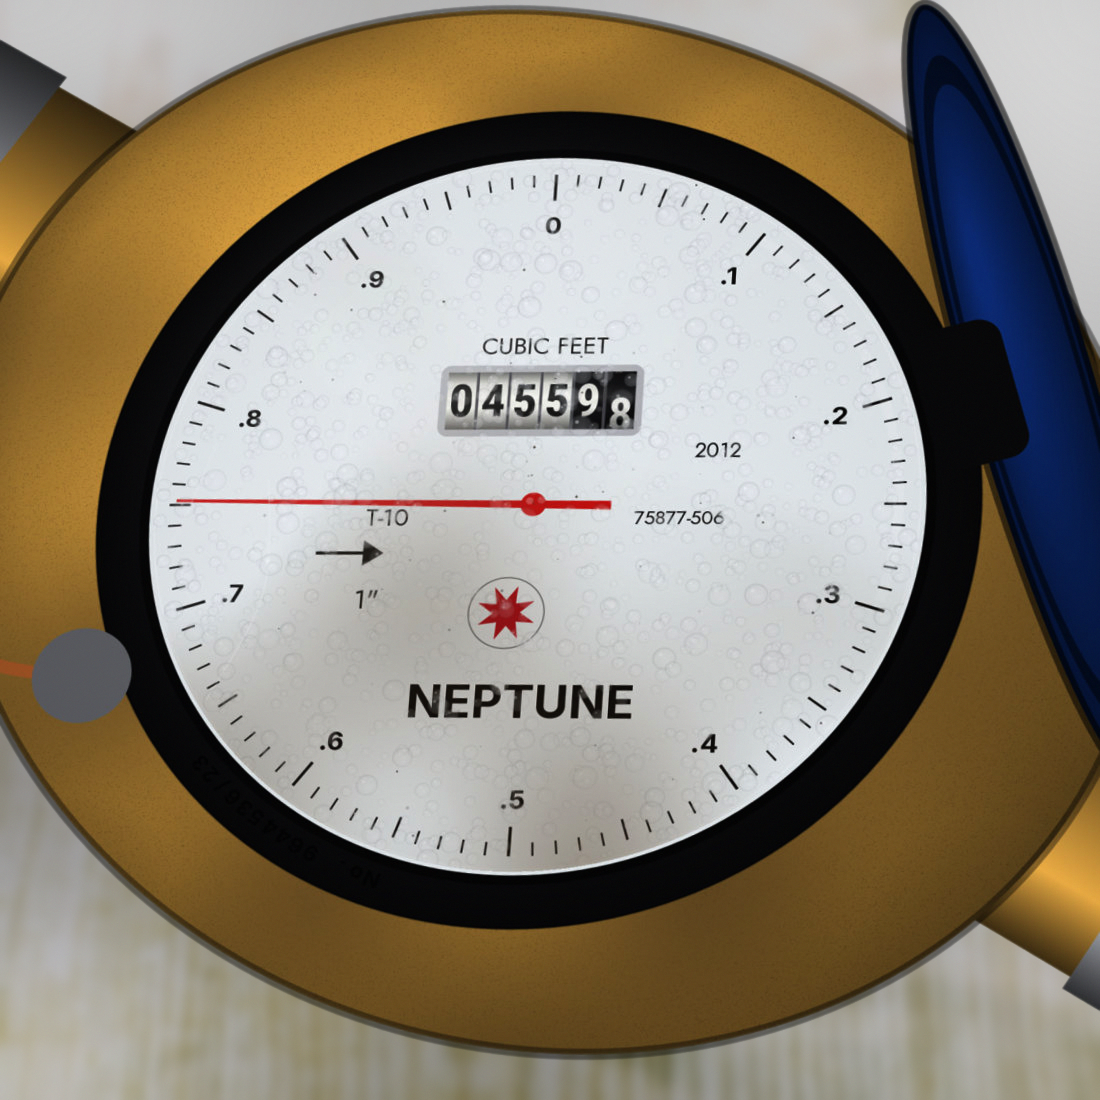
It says 45597.75 ft³
